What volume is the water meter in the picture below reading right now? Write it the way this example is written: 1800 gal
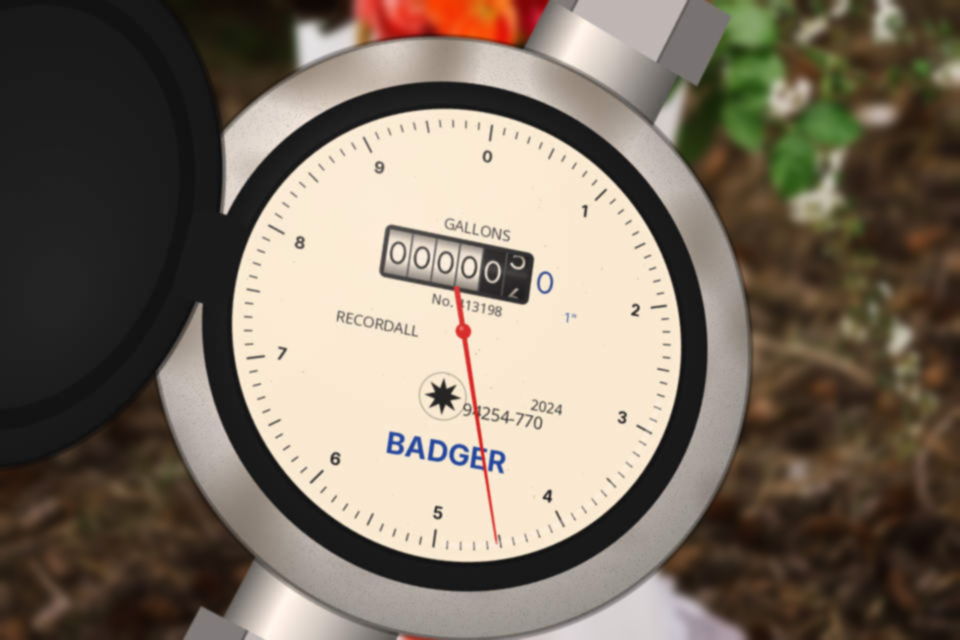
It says 54.5 gal
